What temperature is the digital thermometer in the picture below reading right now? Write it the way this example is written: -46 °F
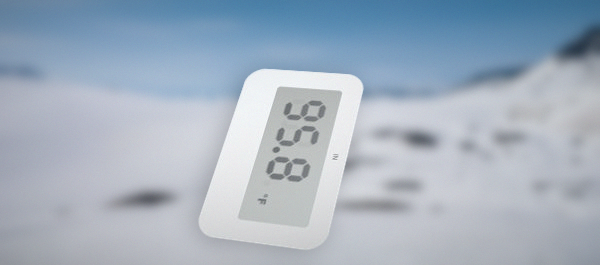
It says 95.8 °F
